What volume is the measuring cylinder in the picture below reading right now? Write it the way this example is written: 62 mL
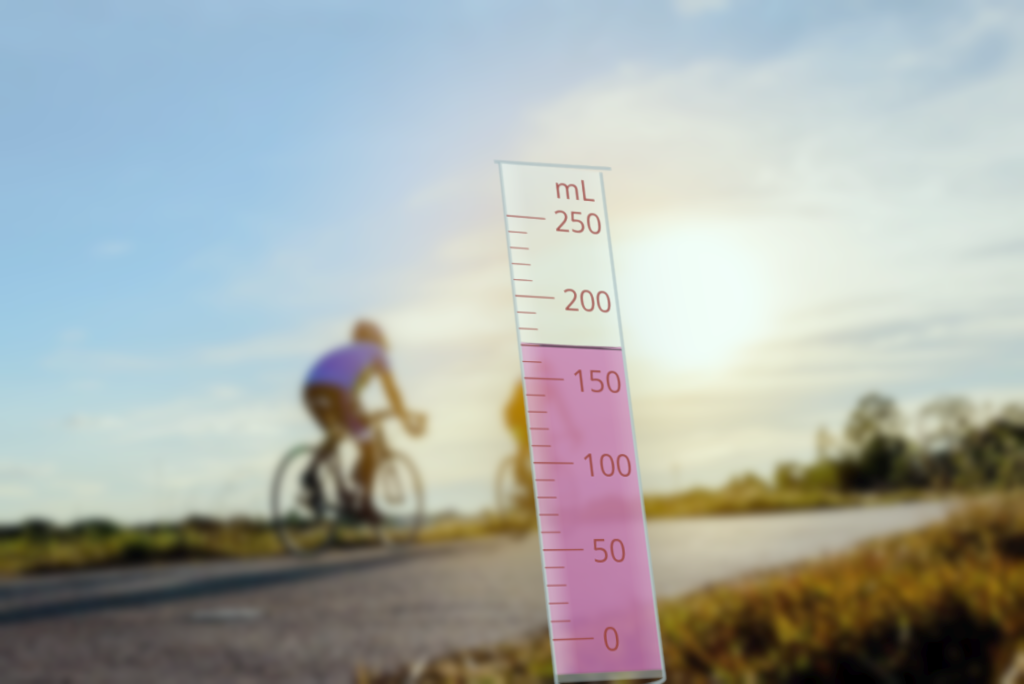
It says 170 mL
